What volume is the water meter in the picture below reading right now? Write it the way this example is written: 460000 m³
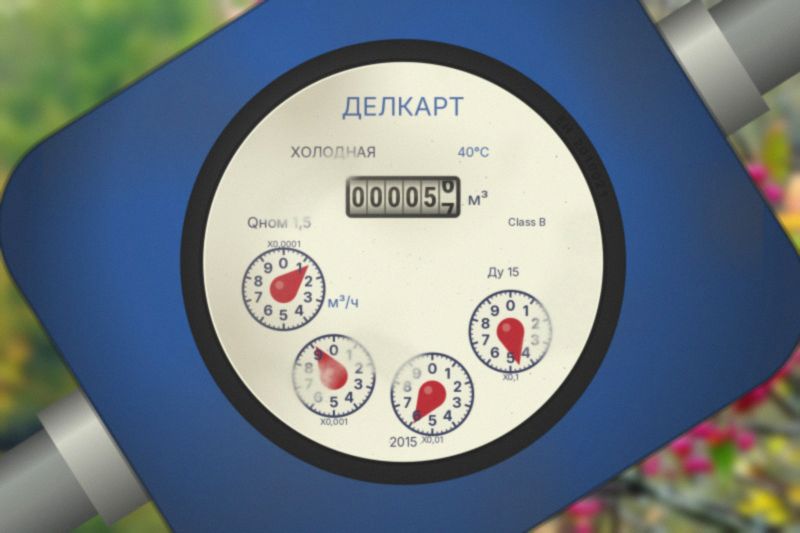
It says 56.4591 m³
